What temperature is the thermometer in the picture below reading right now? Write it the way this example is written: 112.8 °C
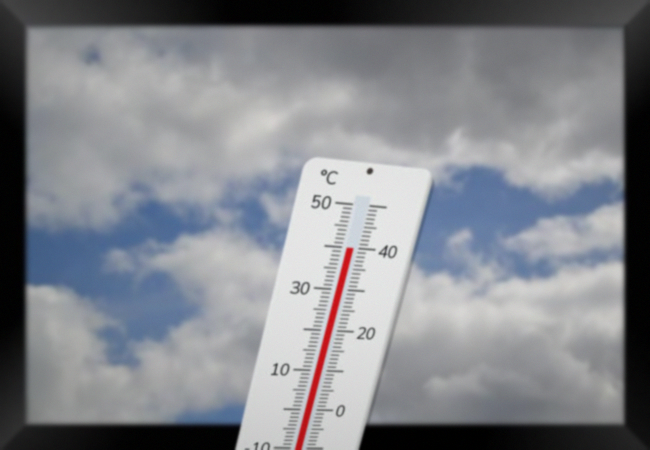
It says 40 °C
